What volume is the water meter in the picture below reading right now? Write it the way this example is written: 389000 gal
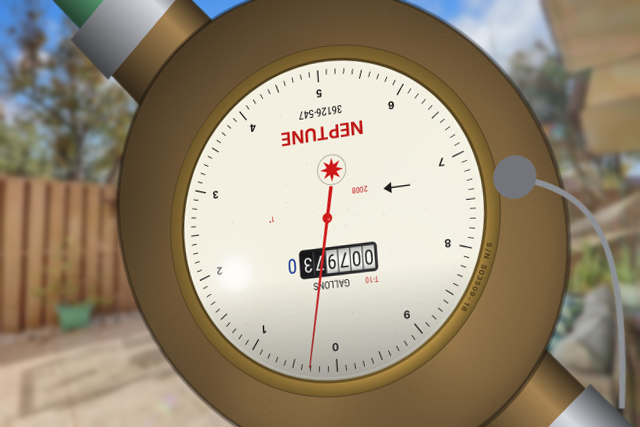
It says 79730.3 gal
